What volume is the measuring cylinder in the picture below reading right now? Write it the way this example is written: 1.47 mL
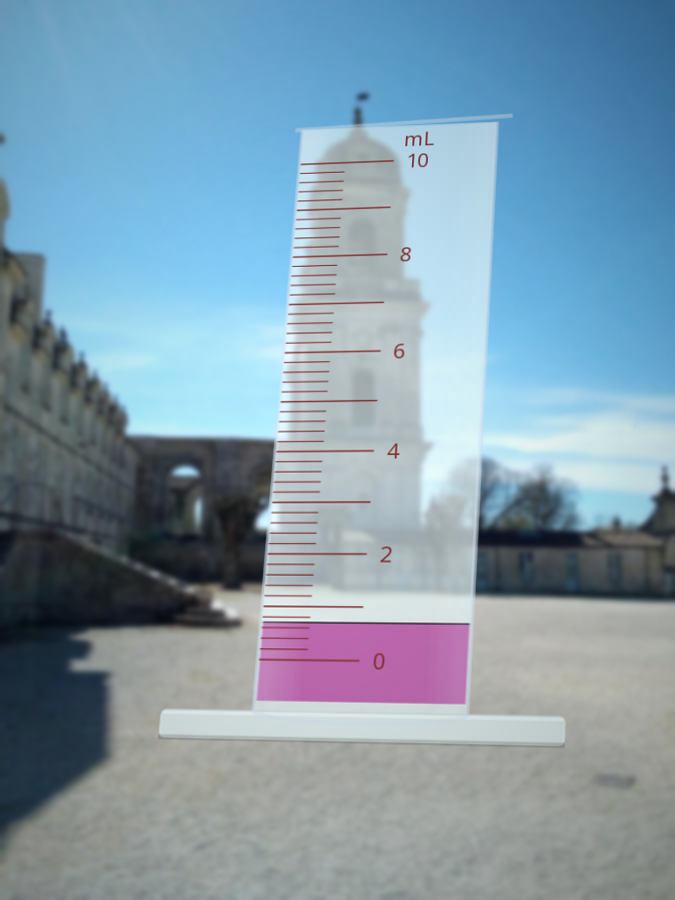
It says 0.7 mL
